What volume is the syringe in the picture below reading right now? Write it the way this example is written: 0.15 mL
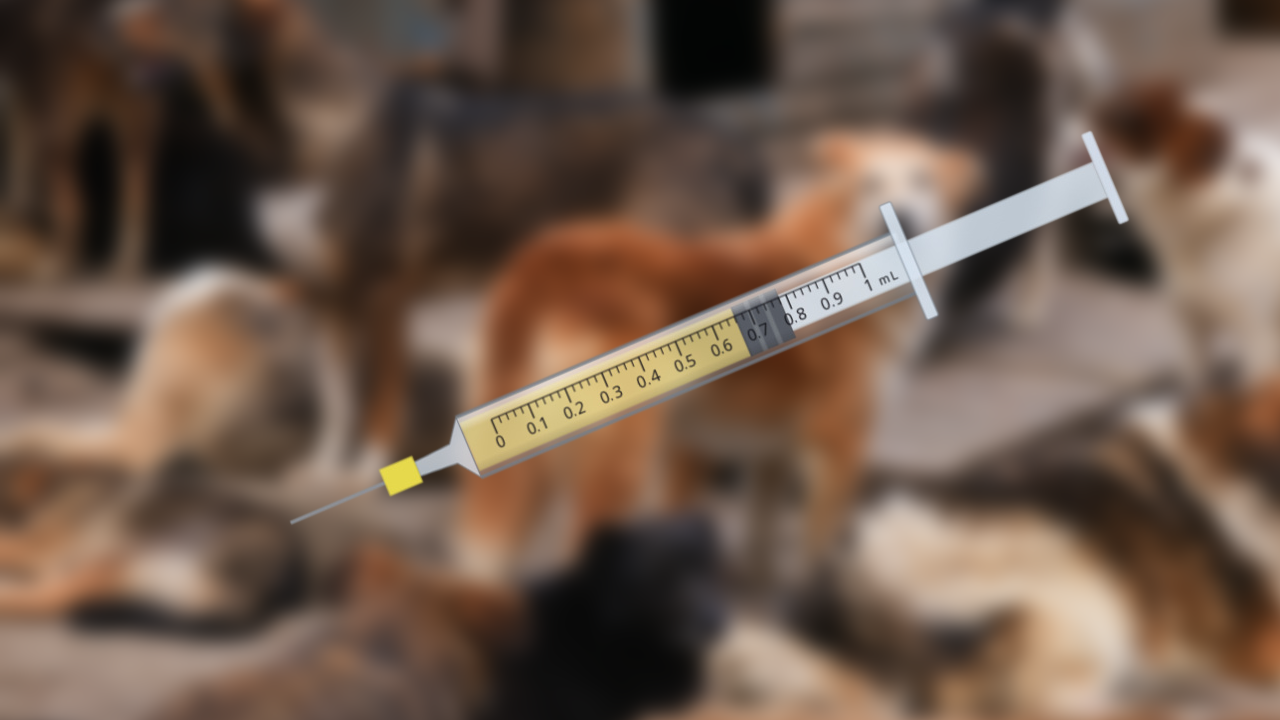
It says 0.66 mL
